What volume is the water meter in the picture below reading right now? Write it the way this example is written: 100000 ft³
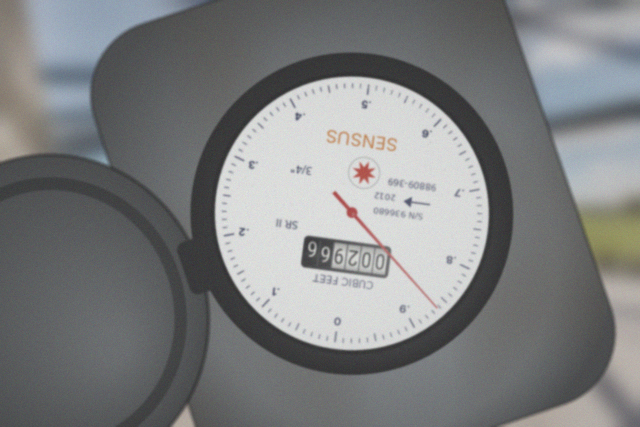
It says 2965.86 ft³
